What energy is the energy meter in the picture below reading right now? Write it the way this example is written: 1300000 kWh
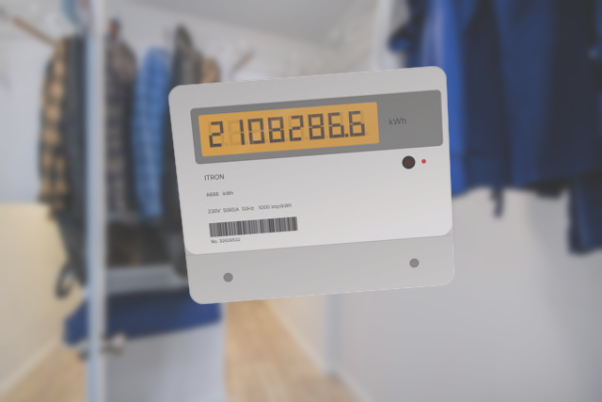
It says 2108286.6 kWh
